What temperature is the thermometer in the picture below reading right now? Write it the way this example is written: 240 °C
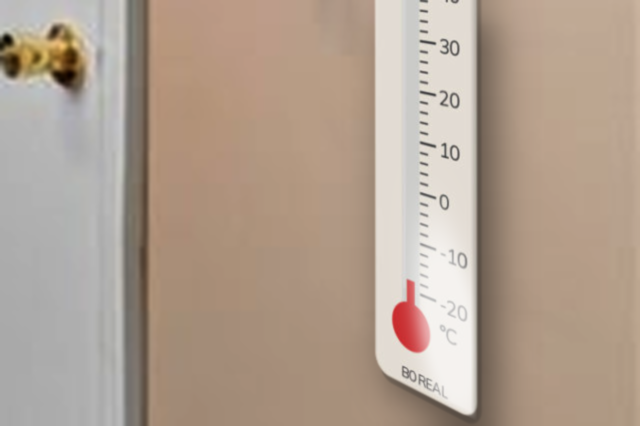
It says -18 °C
